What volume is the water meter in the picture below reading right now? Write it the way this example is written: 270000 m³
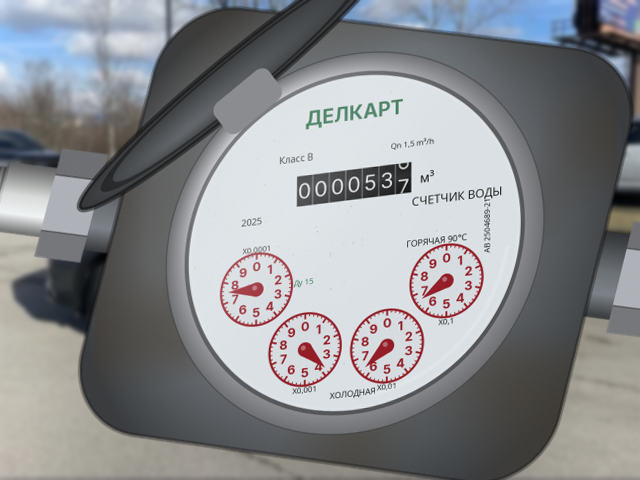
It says 536.6637 m³
